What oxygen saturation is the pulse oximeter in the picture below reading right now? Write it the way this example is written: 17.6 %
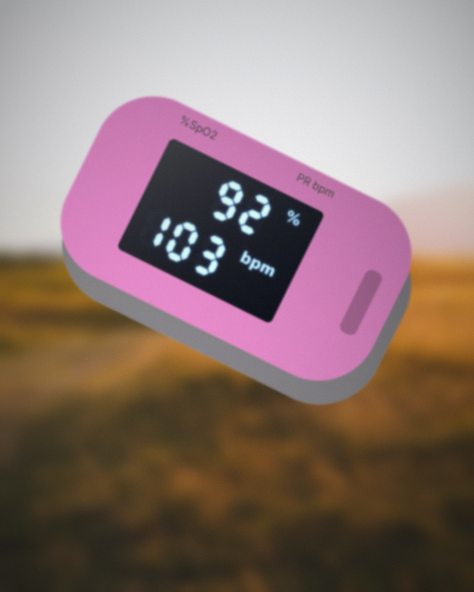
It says 92 %
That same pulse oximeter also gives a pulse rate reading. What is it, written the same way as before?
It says 103 bpm
